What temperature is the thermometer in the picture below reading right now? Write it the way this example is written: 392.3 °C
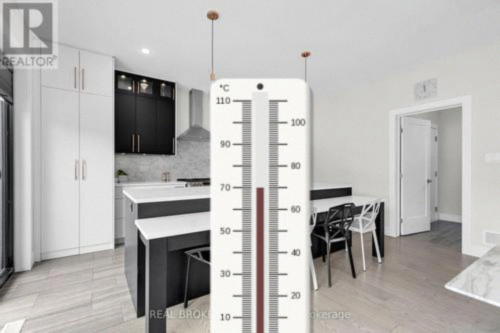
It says 70 °C
